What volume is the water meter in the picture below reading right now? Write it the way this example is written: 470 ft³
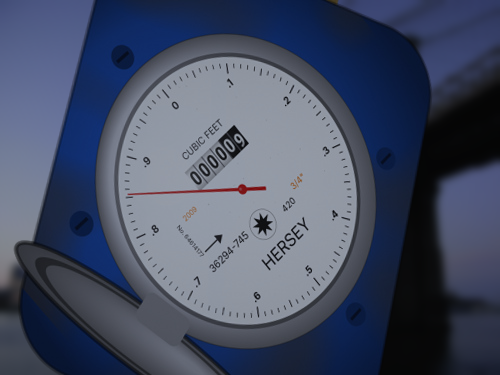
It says 8.85 ft³
